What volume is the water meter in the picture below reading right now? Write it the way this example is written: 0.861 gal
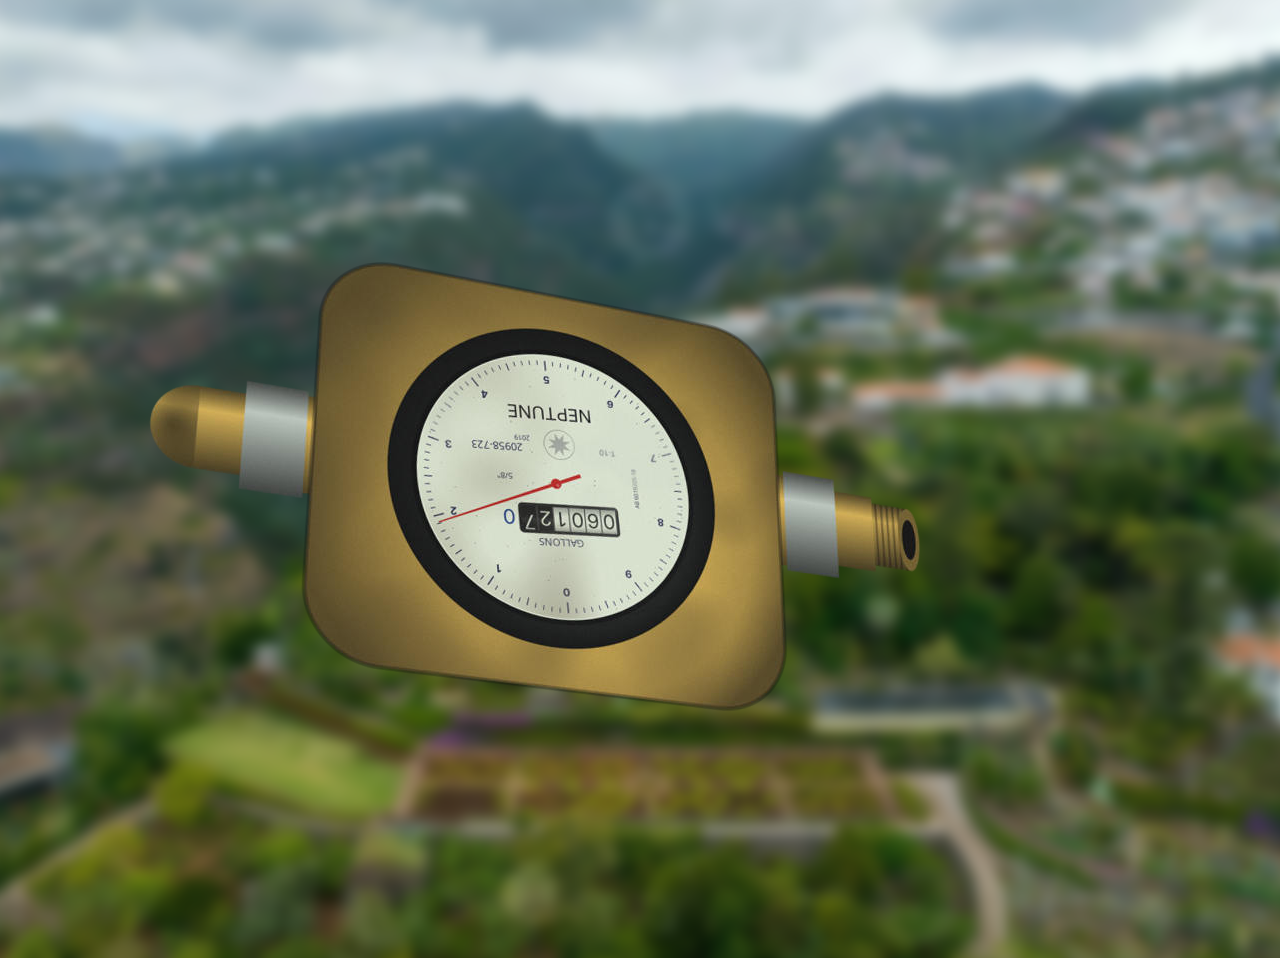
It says 601271.9 gal
